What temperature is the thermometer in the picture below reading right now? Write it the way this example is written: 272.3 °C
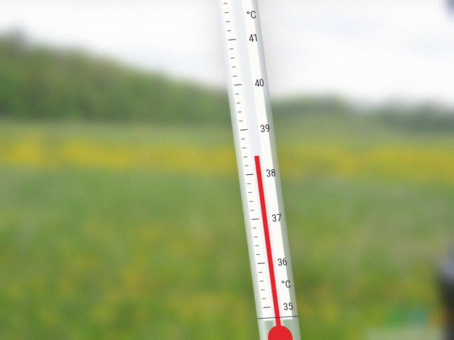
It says 38.4 °C
